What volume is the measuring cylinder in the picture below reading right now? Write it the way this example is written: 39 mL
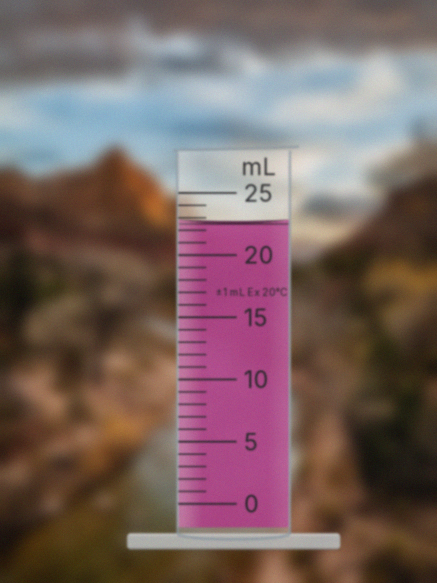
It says 22.5 mL
